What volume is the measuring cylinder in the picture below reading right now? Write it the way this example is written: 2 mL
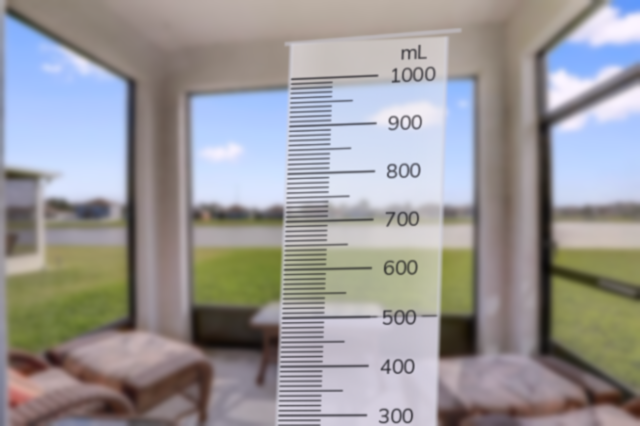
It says 500 mL
